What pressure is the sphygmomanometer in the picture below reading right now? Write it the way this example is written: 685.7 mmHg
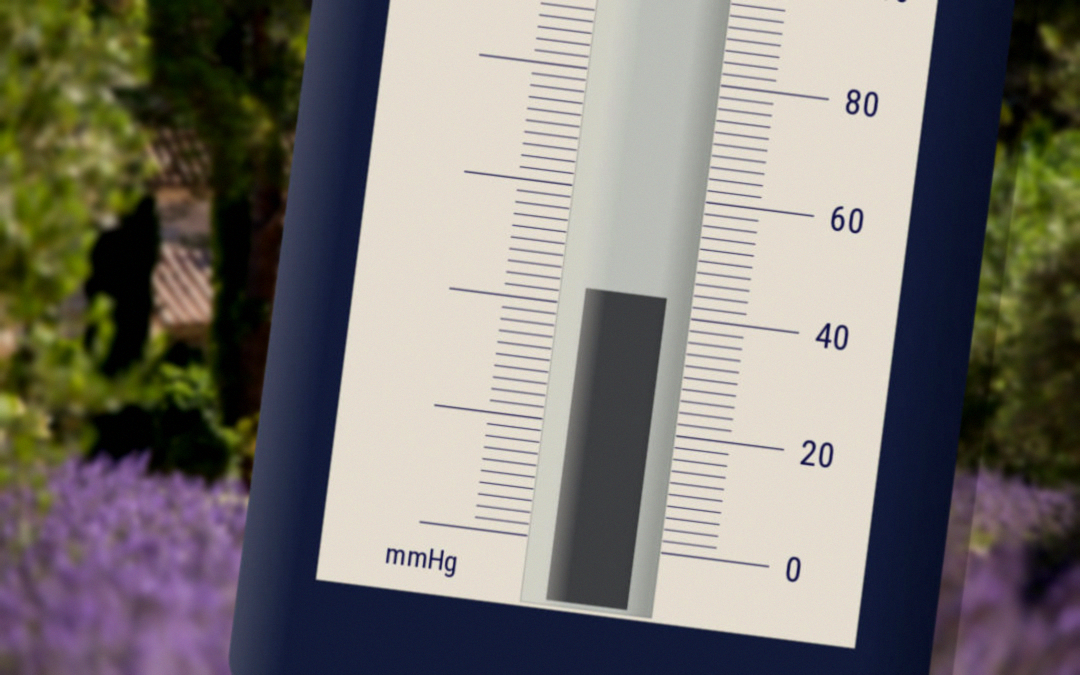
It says 43 mmHg
